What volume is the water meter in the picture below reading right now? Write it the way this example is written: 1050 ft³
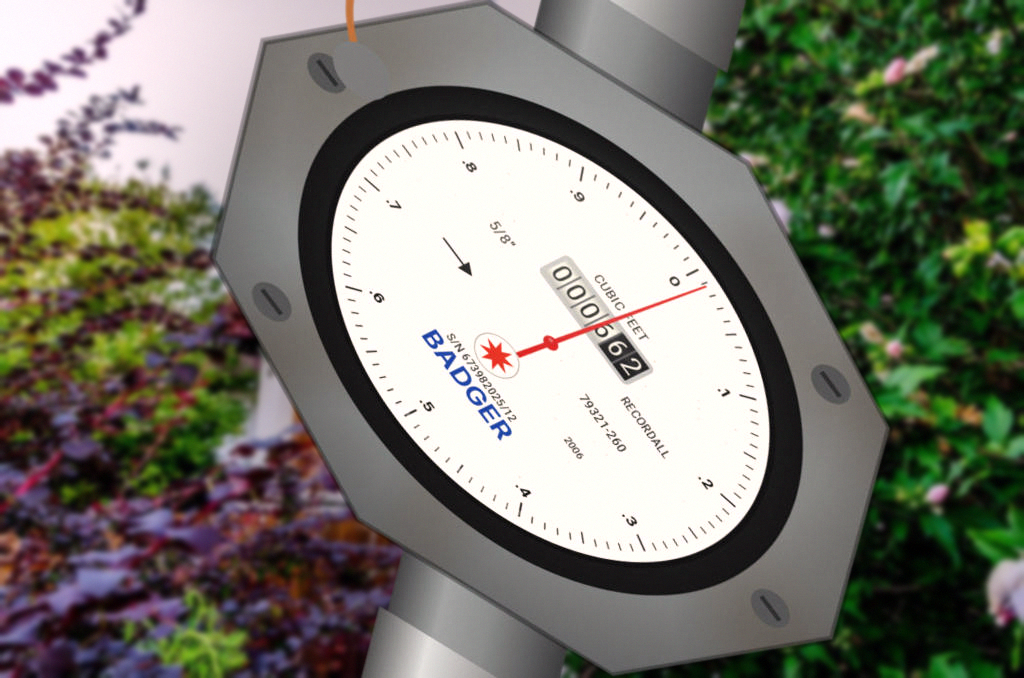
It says 662.01 ft³
